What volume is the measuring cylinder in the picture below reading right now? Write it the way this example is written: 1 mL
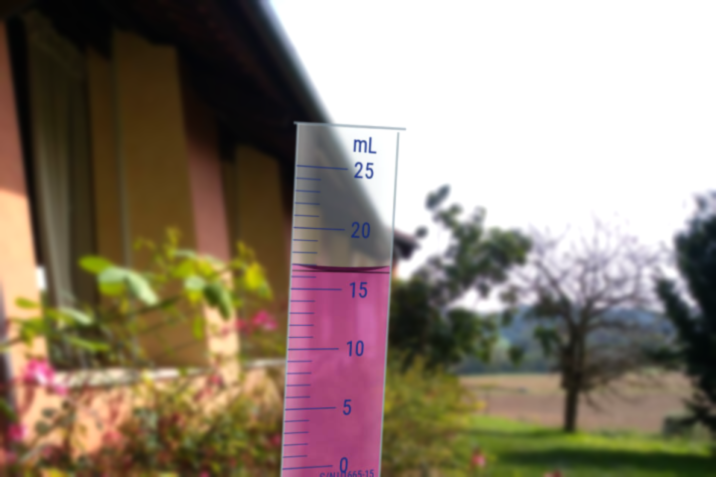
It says 16.5 mL
